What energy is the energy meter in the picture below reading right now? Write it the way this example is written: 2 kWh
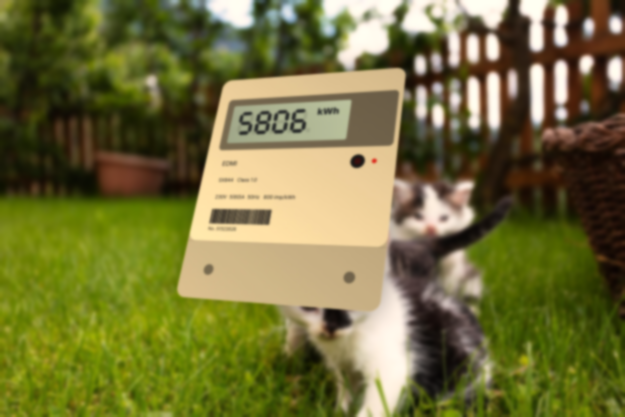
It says 5806 kWh
